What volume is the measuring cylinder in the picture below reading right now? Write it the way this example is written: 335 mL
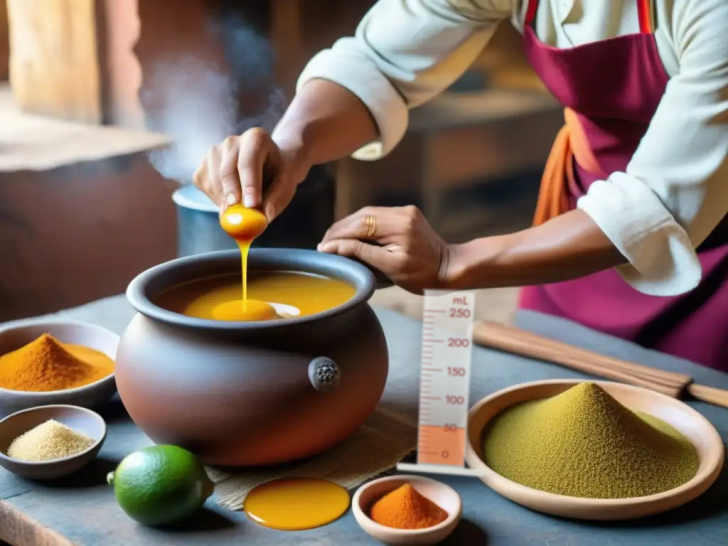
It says 50 mL
